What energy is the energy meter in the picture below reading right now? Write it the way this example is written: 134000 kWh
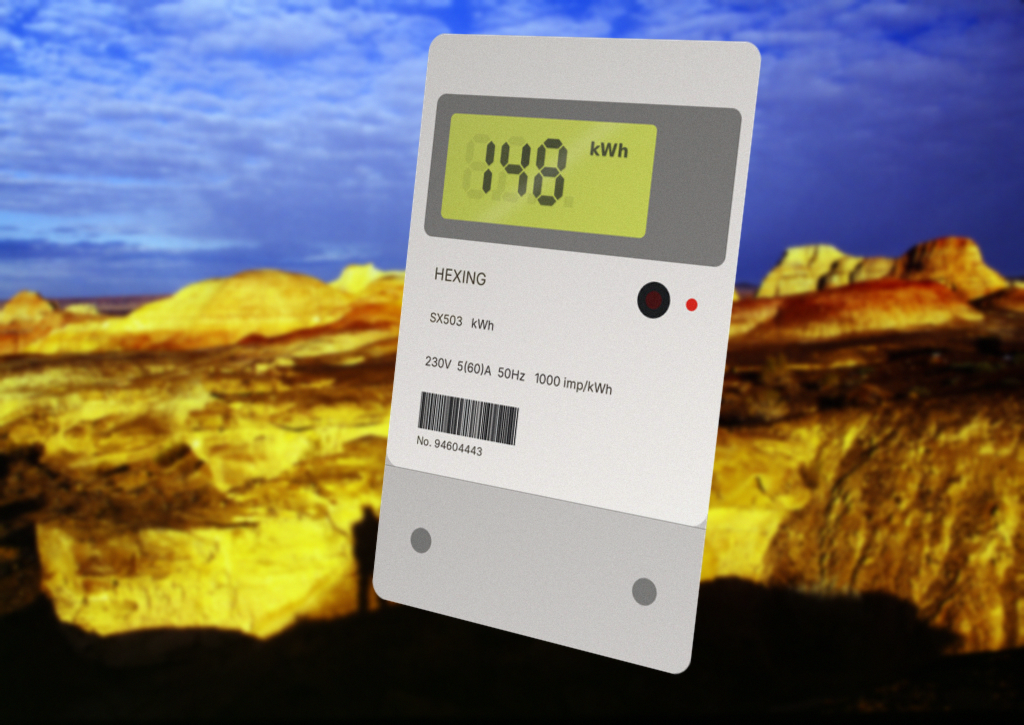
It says 148 kWh
